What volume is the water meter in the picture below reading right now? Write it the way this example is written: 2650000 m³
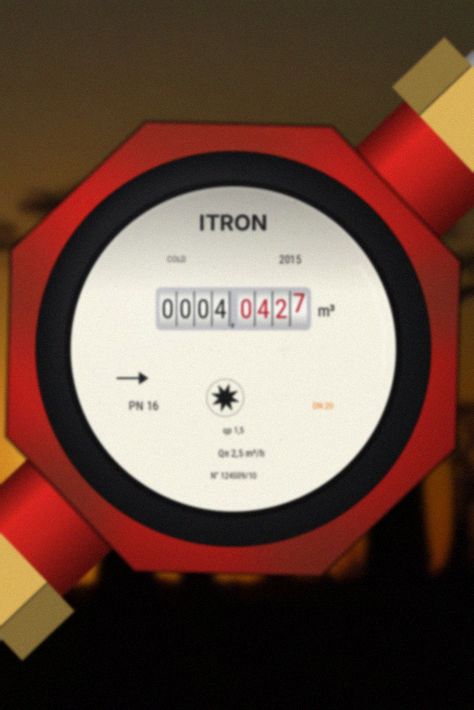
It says 4.0427 m³
